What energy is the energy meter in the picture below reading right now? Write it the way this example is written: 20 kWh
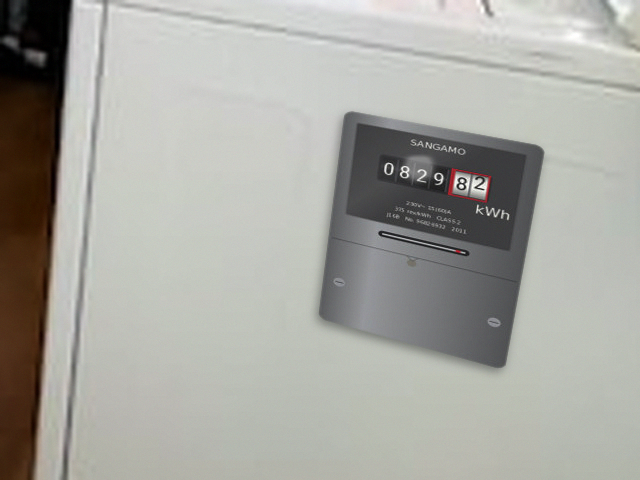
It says 829.82 kWh
